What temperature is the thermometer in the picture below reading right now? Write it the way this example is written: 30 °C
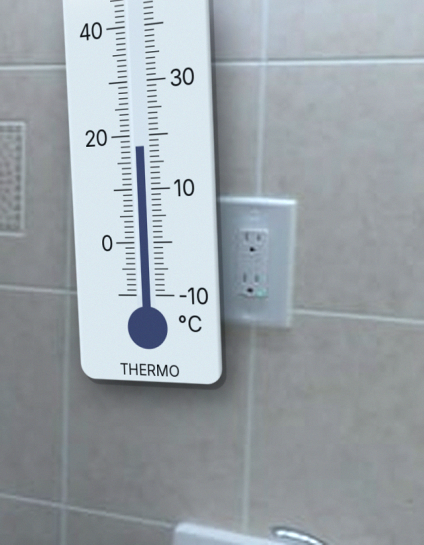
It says 18 °C
